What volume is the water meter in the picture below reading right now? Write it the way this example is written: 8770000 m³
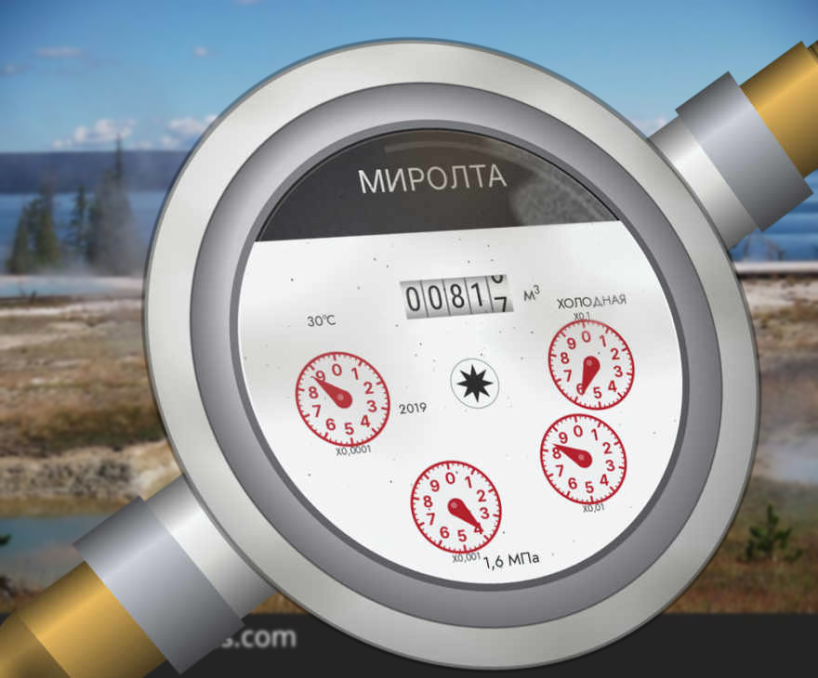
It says 816.5838 m³
